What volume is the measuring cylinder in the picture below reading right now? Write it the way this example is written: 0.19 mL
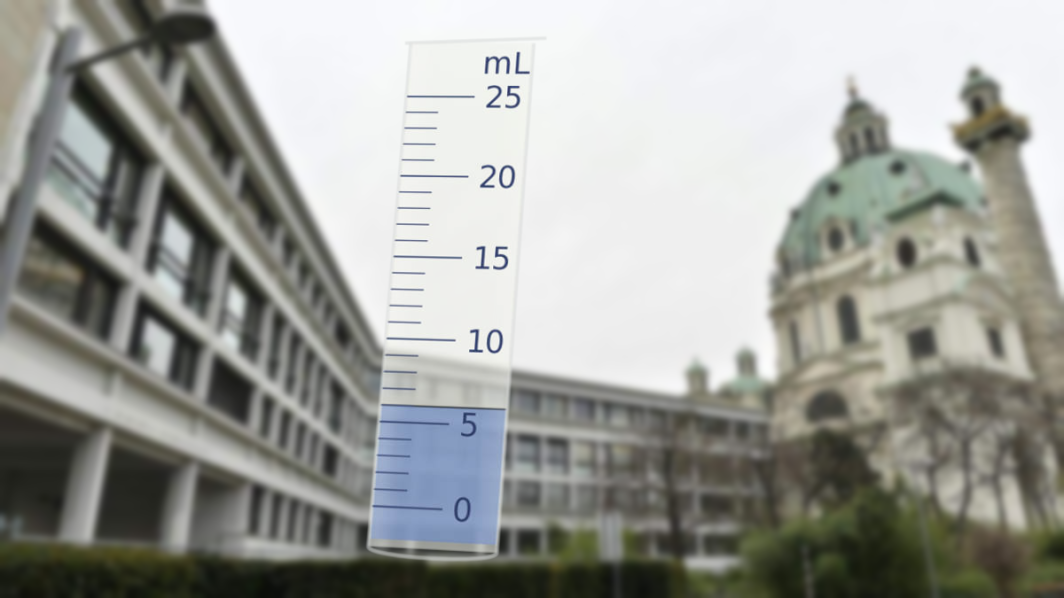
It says 6 mL
